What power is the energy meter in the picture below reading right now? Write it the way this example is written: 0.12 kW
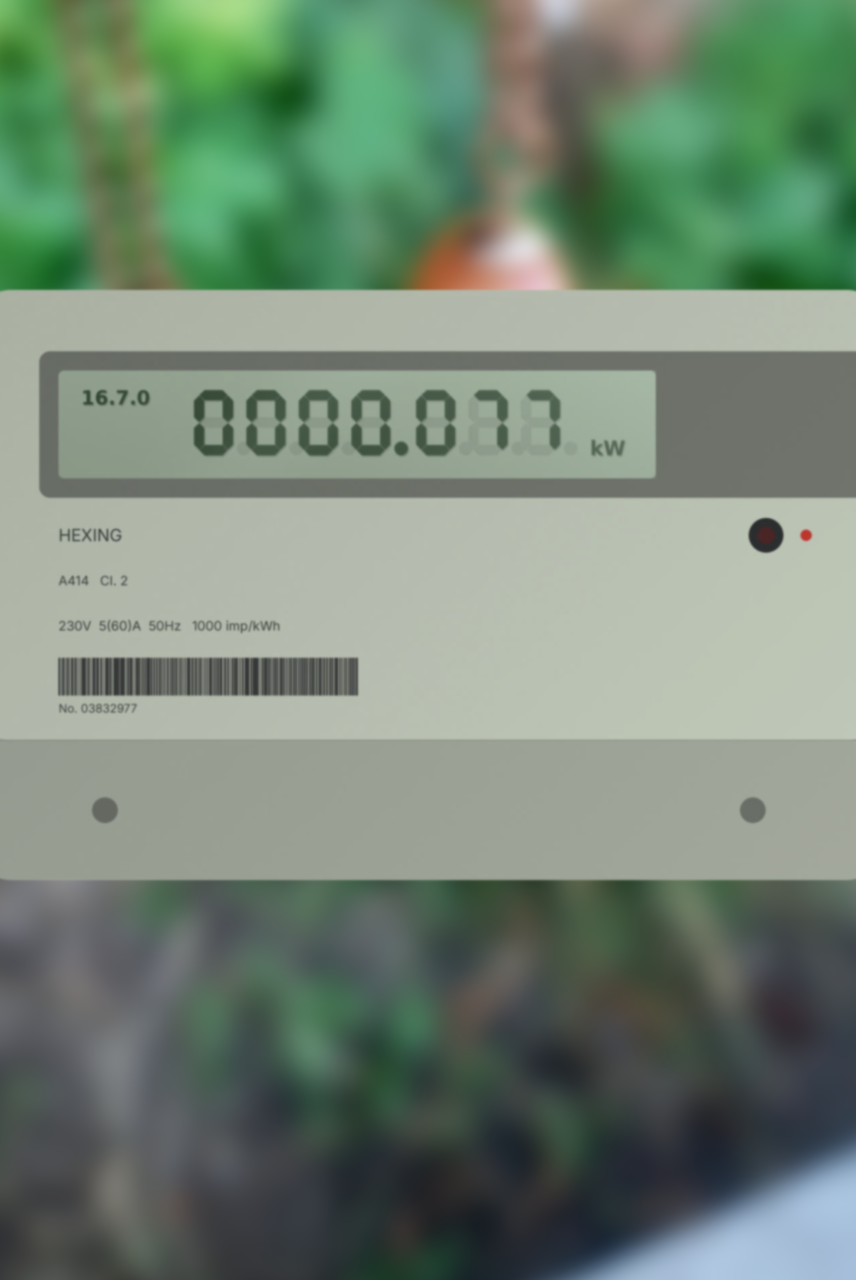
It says 0.077 kW
